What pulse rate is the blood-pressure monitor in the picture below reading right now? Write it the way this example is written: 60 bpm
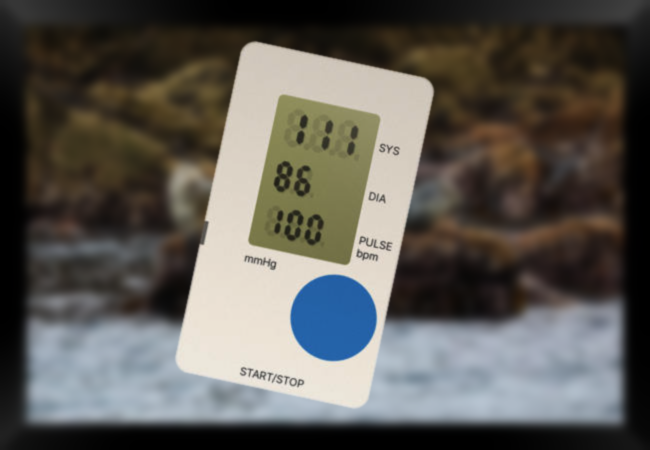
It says 100 bpm
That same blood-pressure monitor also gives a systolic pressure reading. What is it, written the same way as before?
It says 111 mmHg
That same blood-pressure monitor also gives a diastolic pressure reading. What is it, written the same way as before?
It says 86 mmHg
